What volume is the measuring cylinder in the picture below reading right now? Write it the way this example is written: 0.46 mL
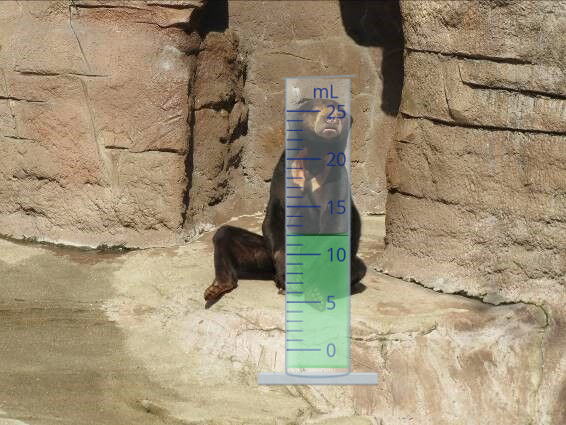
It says 12 mL
